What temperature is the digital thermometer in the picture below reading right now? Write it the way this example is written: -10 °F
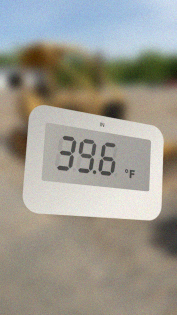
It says 39.6 °F
